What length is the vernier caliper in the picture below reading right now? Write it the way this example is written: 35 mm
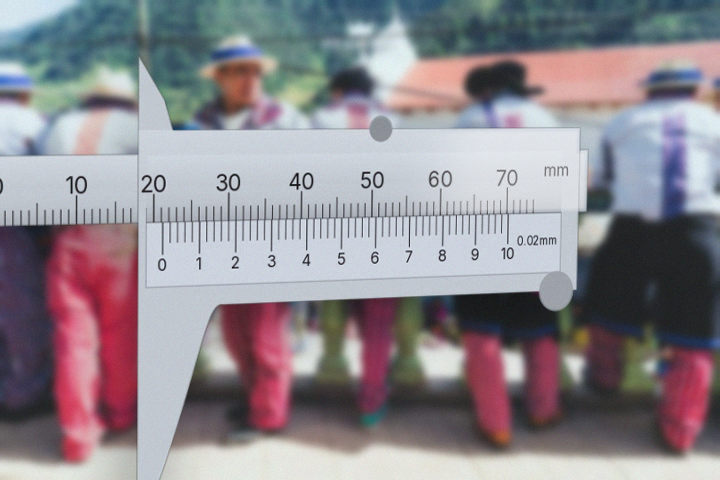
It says 21.2 mm
